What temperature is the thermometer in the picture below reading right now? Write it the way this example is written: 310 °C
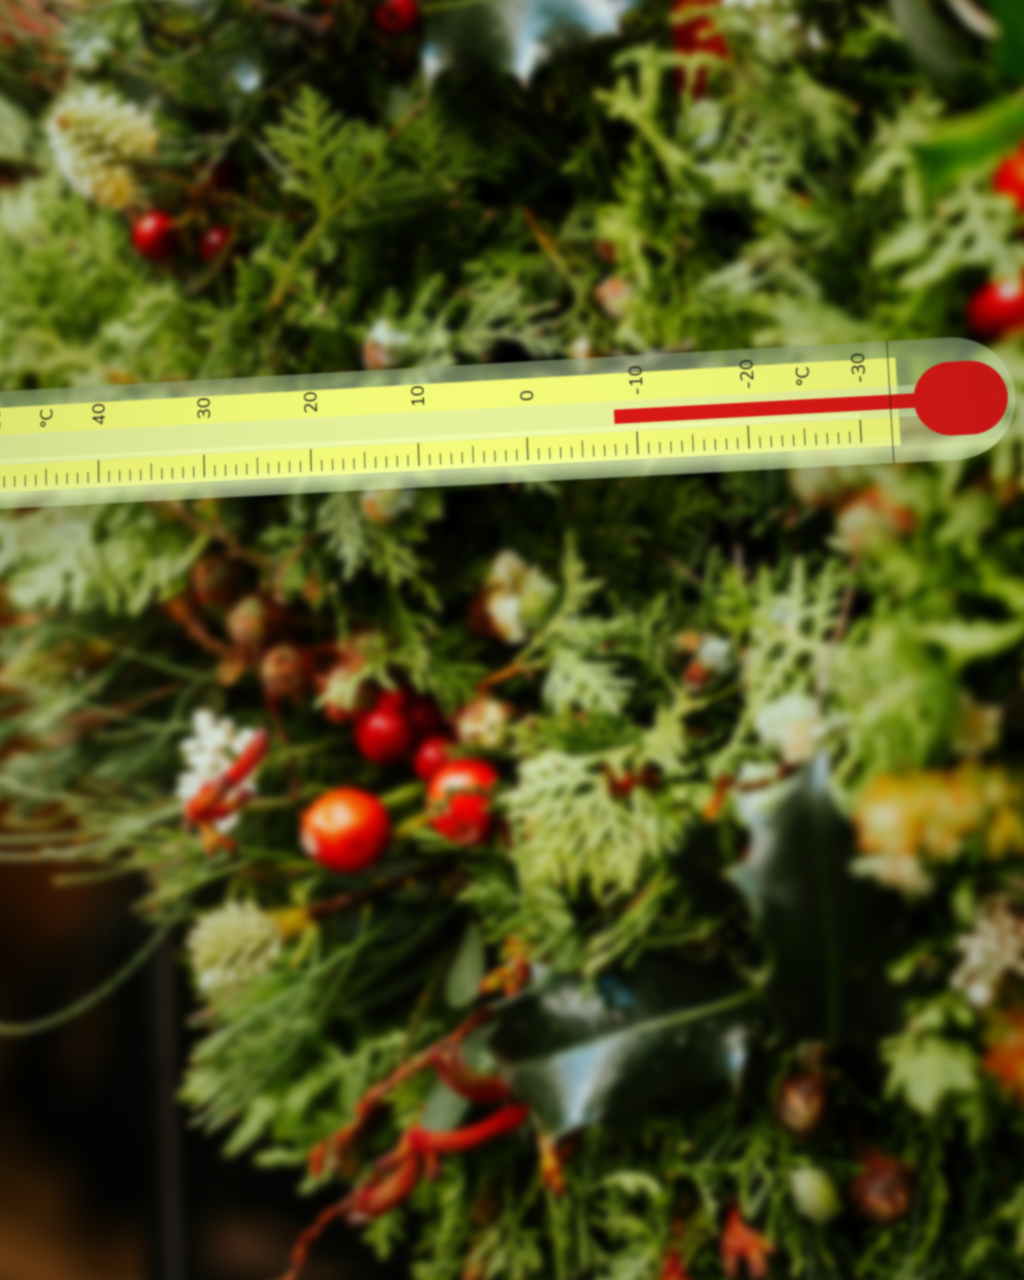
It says -8 °C
